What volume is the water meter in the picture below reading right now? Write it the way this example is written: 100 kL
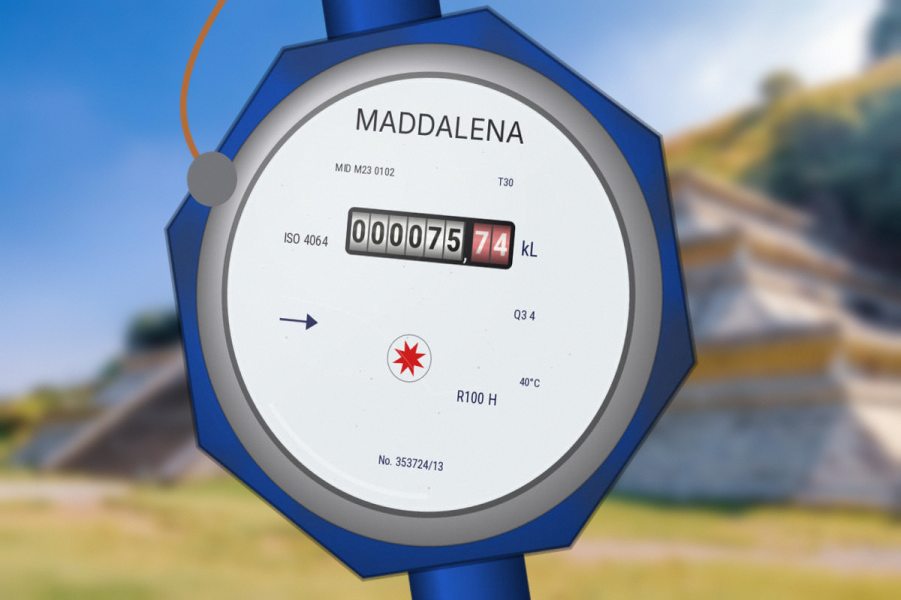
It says 75.74 kL
